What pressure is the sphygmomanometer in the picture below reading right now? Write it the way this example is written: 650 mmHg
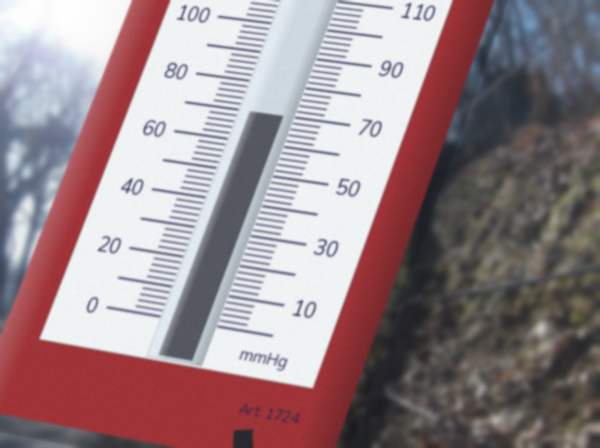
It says 70 mmHg
